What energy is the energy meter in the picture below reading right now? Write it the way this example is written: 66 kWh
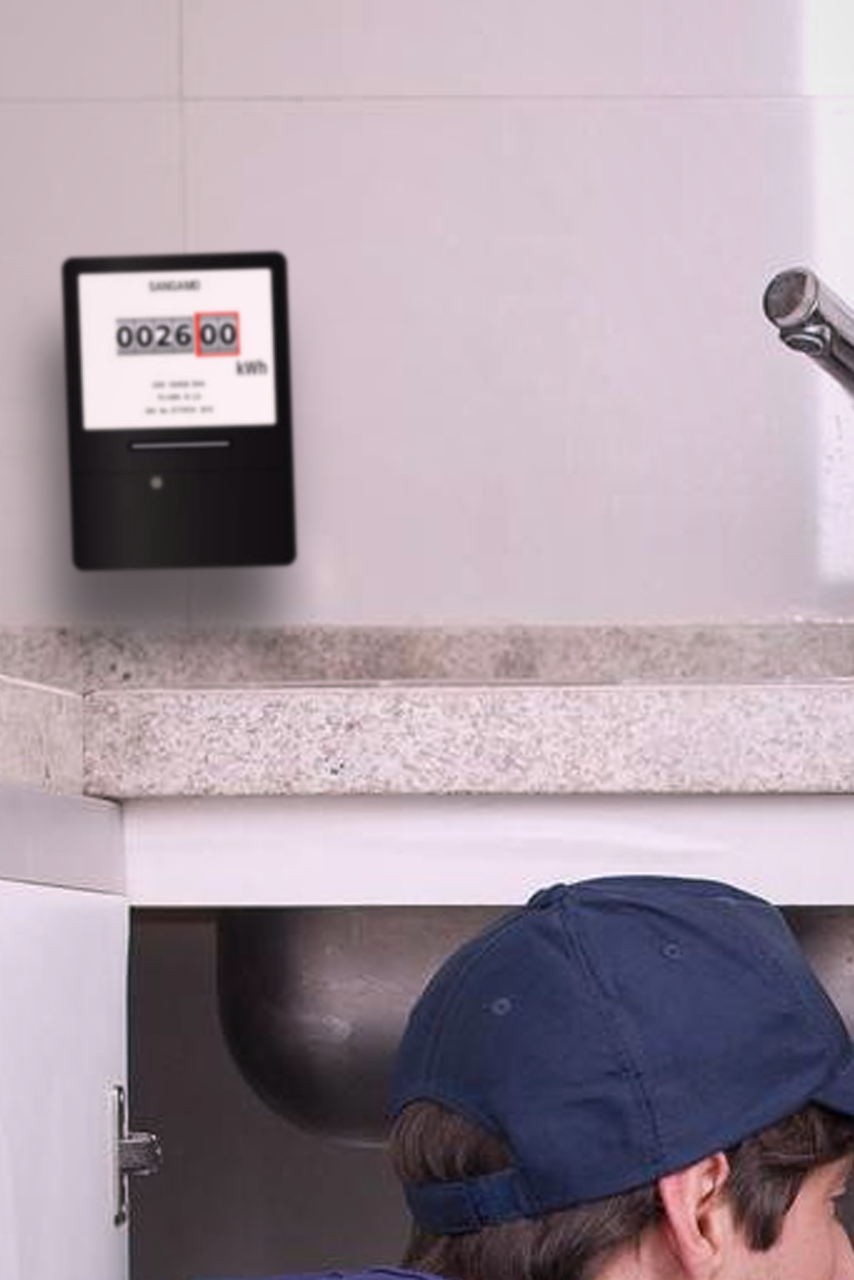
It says 26.00 kWh
